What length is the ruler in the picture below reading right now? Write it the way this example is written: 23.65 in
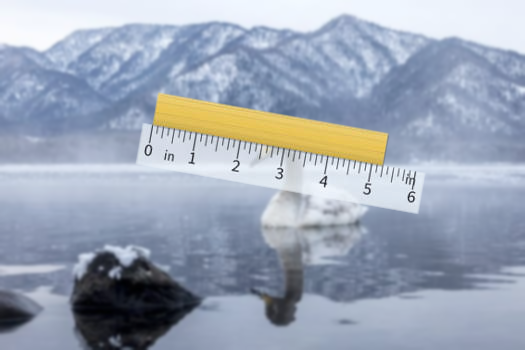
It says 5.25 in
